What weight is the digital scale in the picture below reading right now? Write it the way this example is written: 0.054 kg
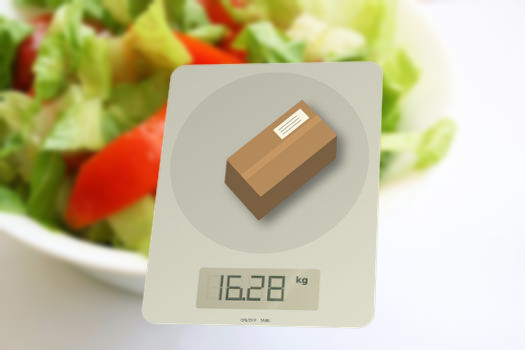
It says 16.28 kg
